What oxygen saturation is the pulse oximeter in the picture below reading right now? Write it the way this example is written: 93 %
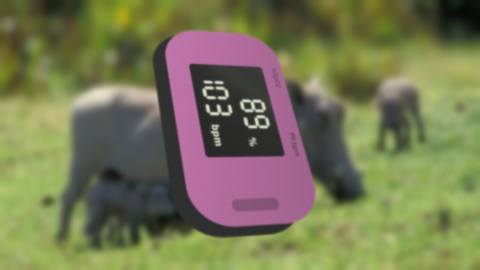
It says 89 %
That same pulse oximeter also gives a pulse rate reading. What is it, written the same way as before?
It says 103 bpm
